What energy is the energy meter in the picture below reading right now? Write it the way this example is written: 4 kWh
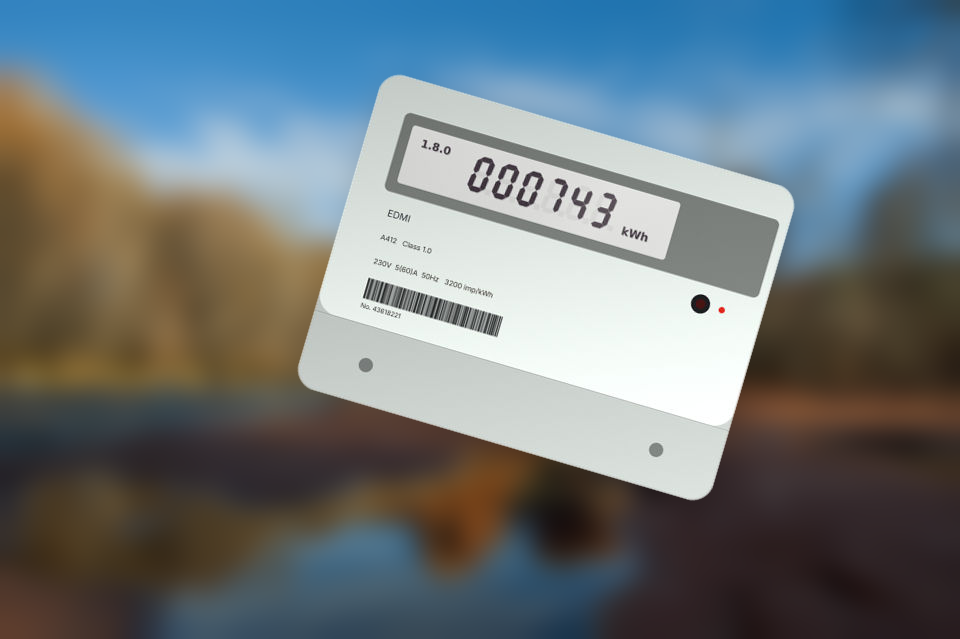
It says 743 kWh
